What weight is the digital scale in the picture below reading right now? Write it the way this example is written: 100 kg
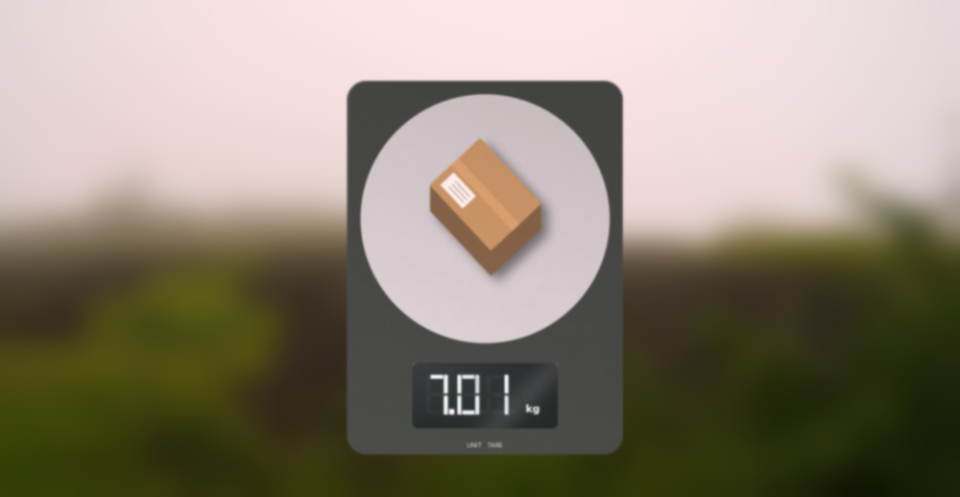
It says 7.01 kg
